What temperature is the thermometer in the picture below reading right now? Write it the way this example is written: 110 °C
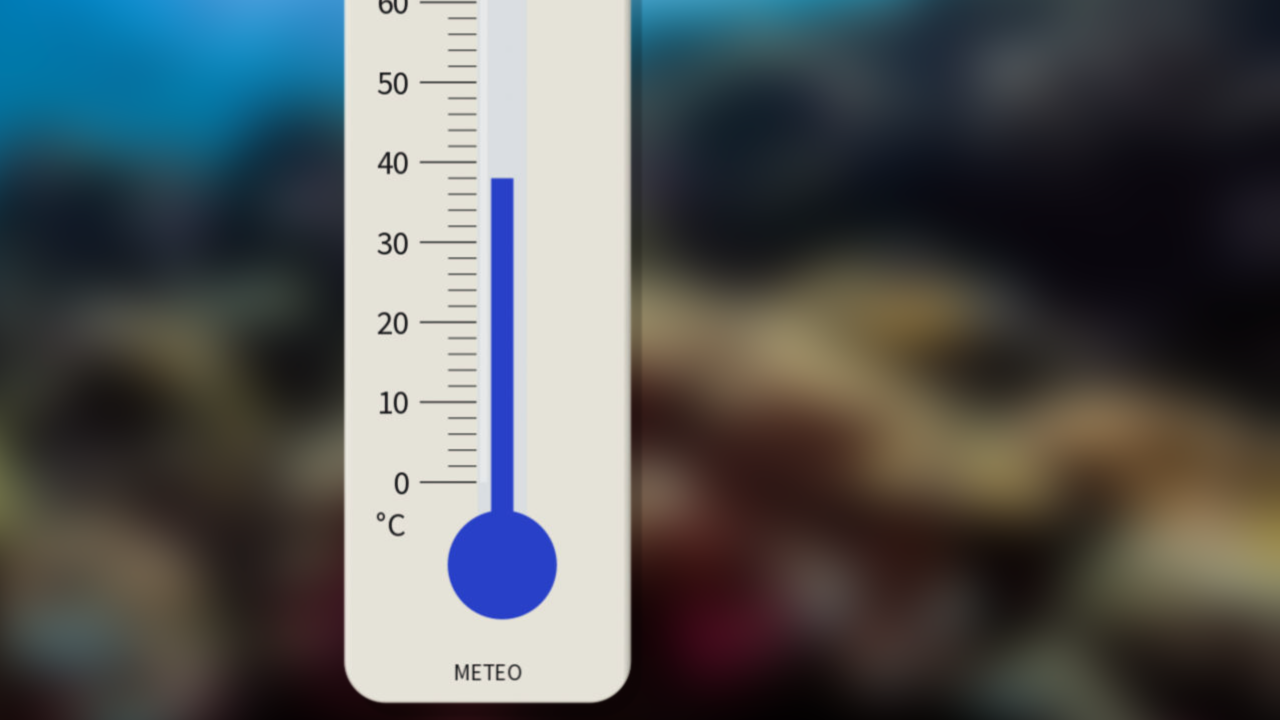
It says 38 °C
